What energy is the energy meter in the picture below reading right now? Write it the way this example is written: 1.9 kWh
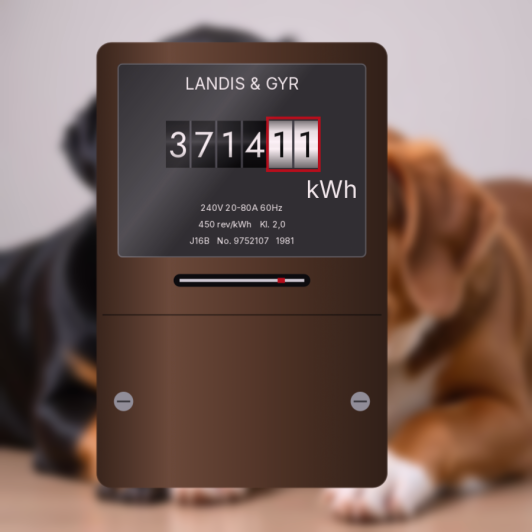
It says 3714.11 kWh
